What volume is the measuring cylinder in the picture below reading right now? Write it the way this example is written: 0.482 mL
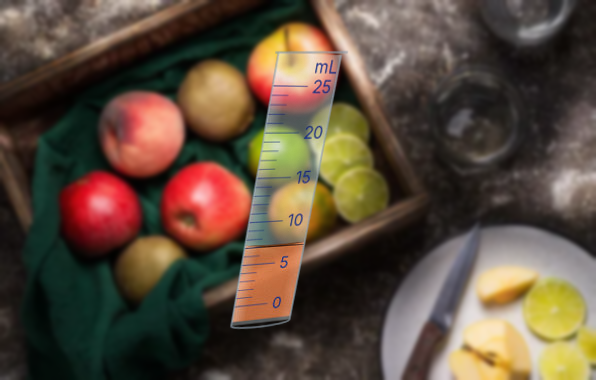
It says 7 mL
